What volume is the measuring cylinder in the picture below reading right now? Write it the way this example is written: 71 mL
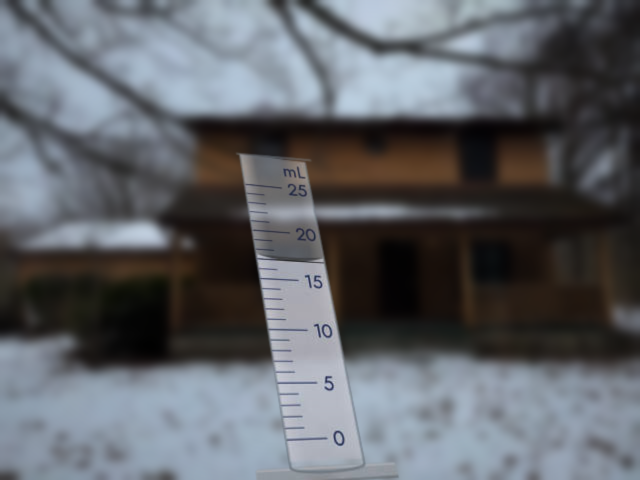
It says 17 mL
